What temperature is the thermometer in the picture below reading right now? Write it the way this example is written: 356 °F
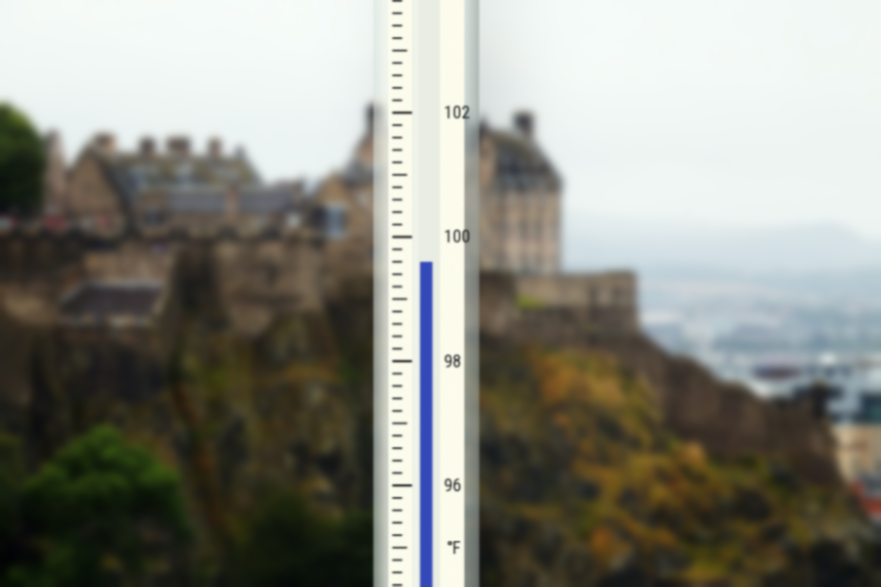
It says 99.6 °F
